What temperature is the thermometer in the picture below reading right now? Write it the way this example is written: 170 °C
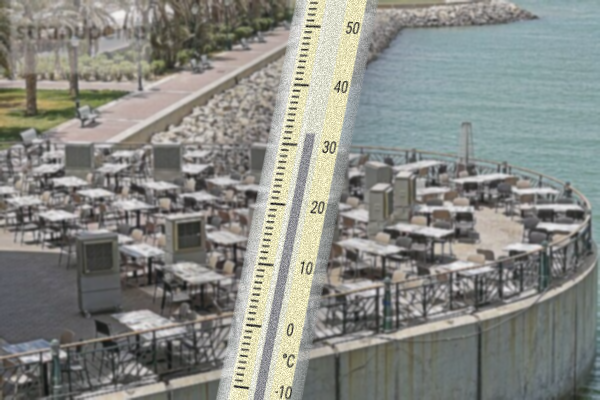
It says 32 °C
